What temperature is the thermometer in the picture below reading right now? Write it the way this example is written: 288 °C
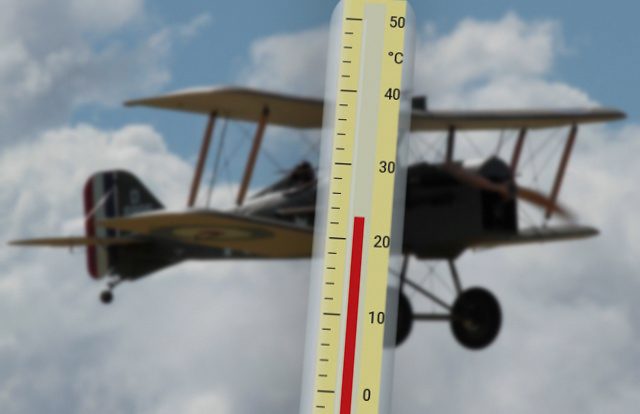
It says 23 °C
